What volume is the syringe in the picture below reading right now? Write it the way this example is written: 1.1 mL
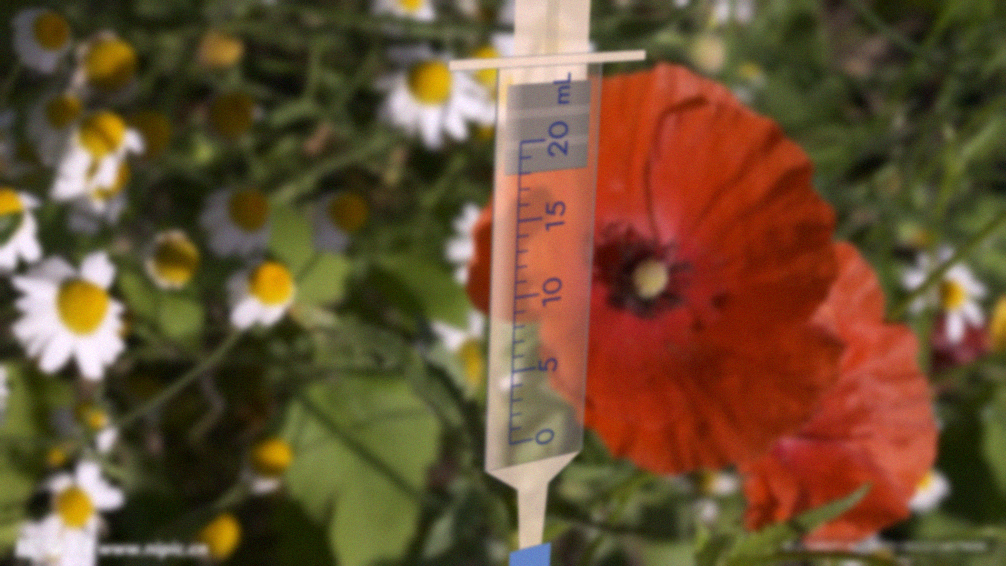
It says 18 mL
